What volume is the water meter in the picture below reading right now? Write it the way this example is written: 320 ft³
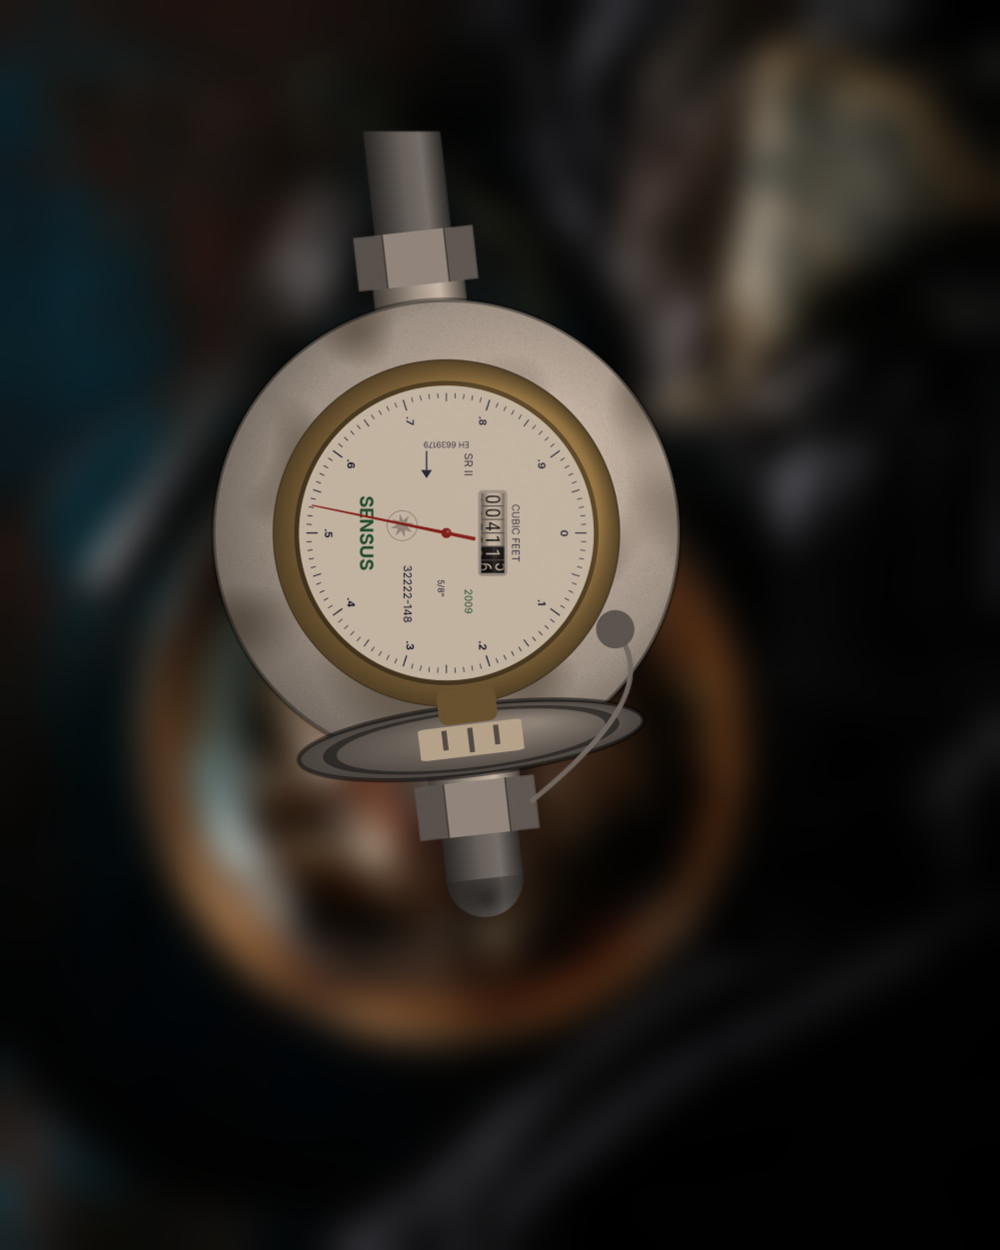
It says 4115.53 ft³
